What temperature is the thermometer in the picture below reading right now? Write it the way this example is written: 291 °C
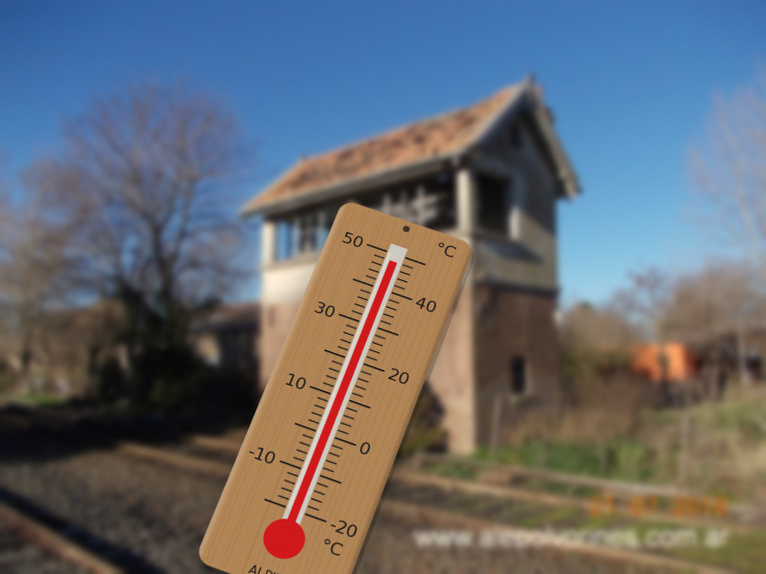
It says 48 °C
